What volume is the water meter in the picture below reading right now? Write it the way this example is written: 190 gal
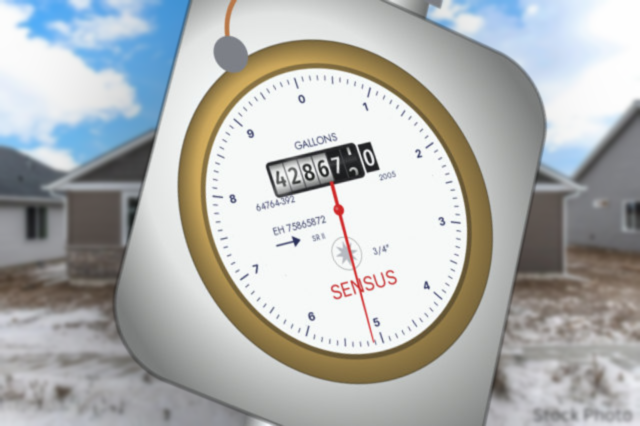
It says 4286715.1 gal
